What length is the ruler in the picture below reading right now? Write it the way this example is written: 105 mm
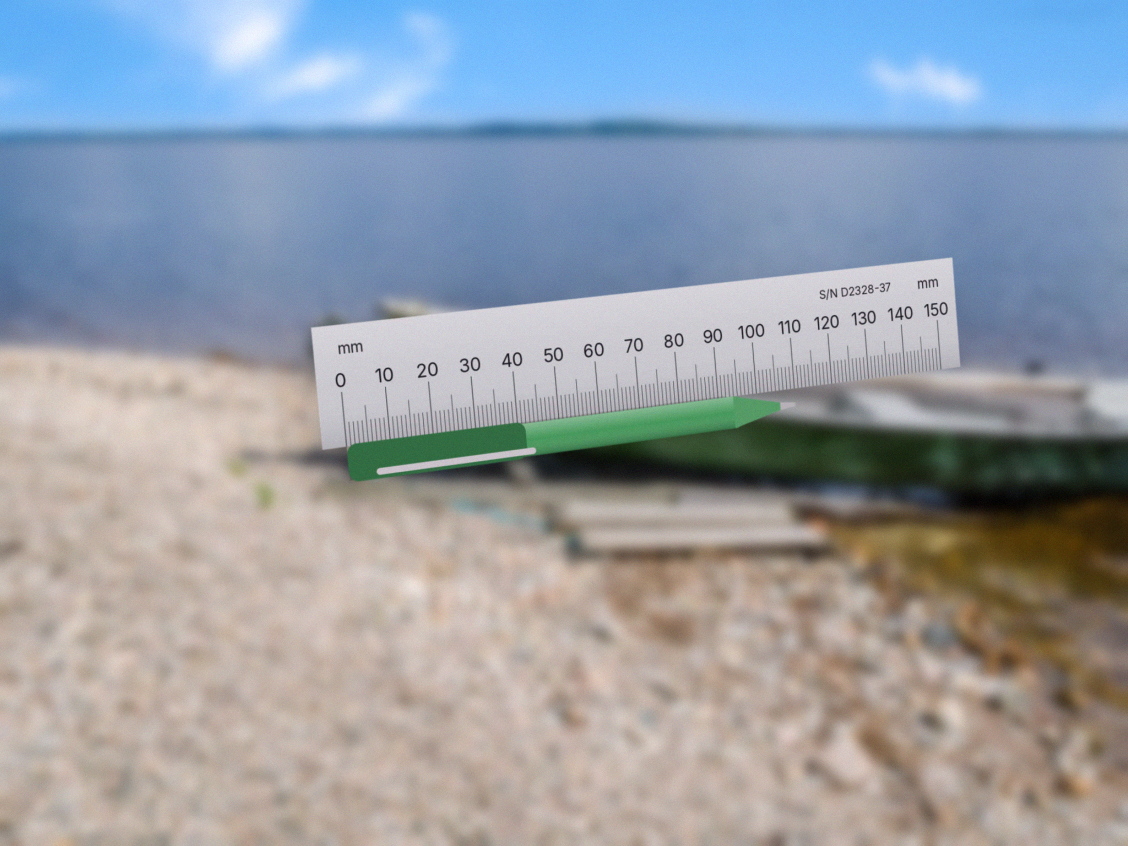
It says 110 mm
